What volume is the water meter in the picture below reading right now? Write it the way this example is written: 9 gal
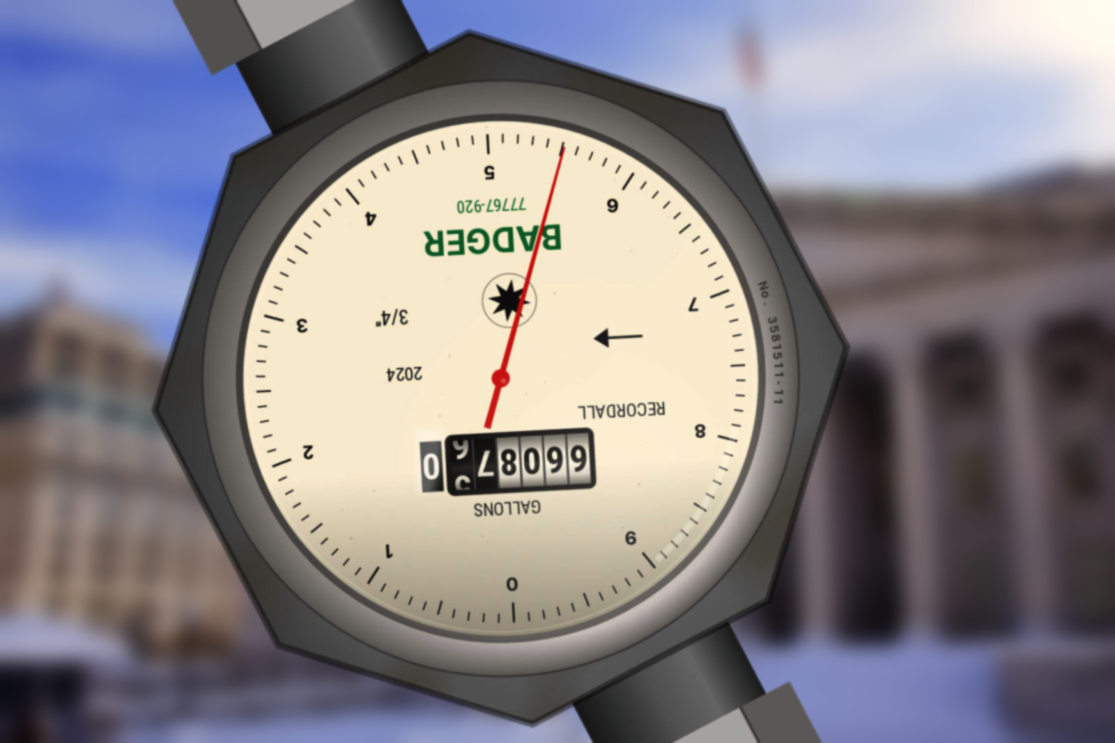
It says 6608755.5 gal
